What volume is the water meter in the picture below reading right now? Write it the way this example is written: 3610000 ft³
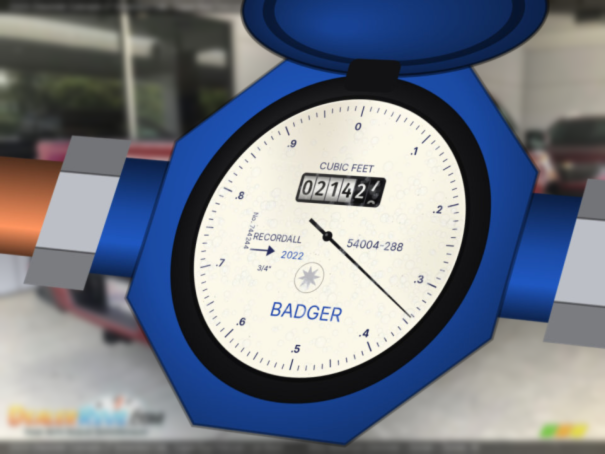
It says 21427.34 ft³
